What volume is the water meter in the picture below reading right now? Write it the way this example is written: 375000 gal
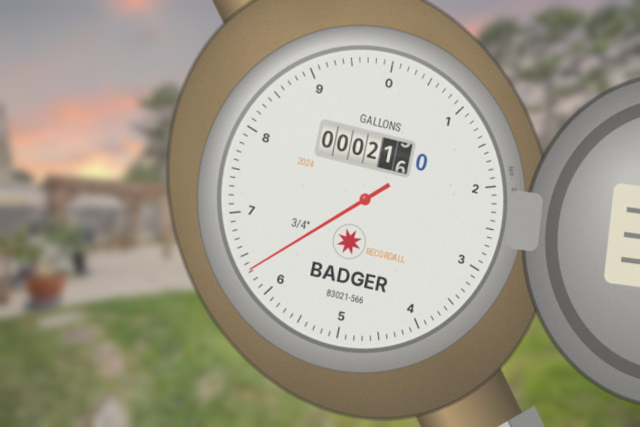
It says 2156.3 gal
